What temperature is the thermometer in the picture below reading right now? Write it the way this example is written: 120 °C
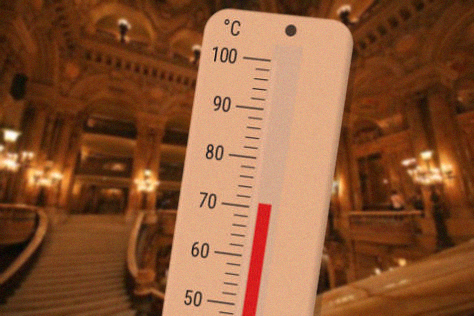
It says 71 °C
